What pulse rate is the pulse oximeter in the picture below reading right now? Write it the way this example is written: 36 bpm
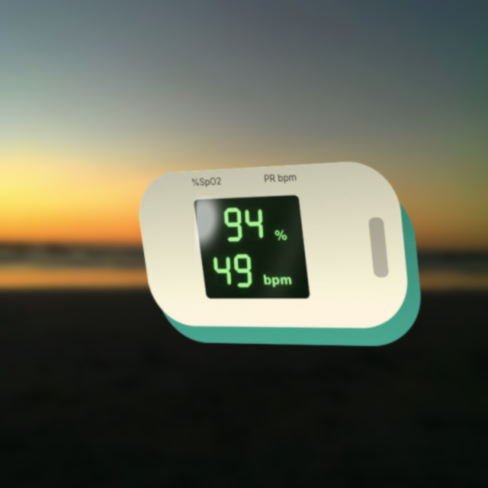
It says 49 bpm
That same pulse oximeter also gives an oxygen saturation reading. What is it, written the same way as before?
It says 94 %
